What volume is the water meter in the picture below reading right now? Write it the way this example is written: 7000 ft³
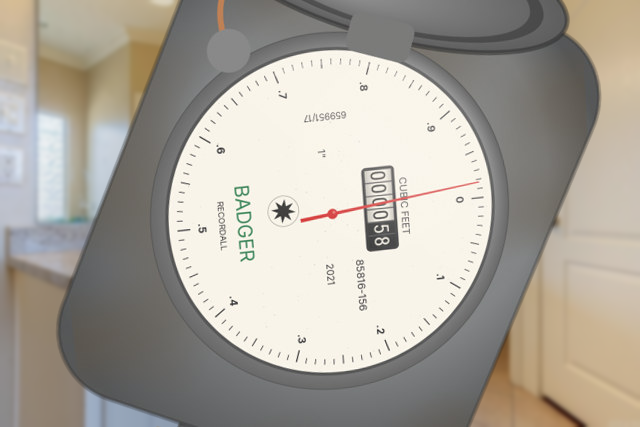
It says 57.98 ft³
